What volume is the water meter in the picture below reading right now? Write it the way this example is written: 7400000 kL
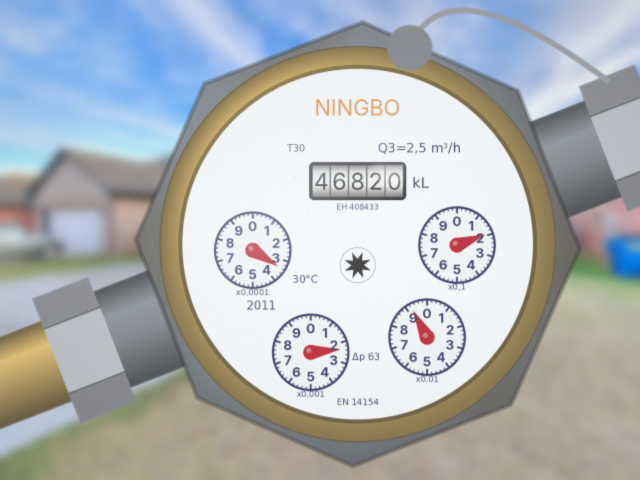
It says 46820.1923 kL
